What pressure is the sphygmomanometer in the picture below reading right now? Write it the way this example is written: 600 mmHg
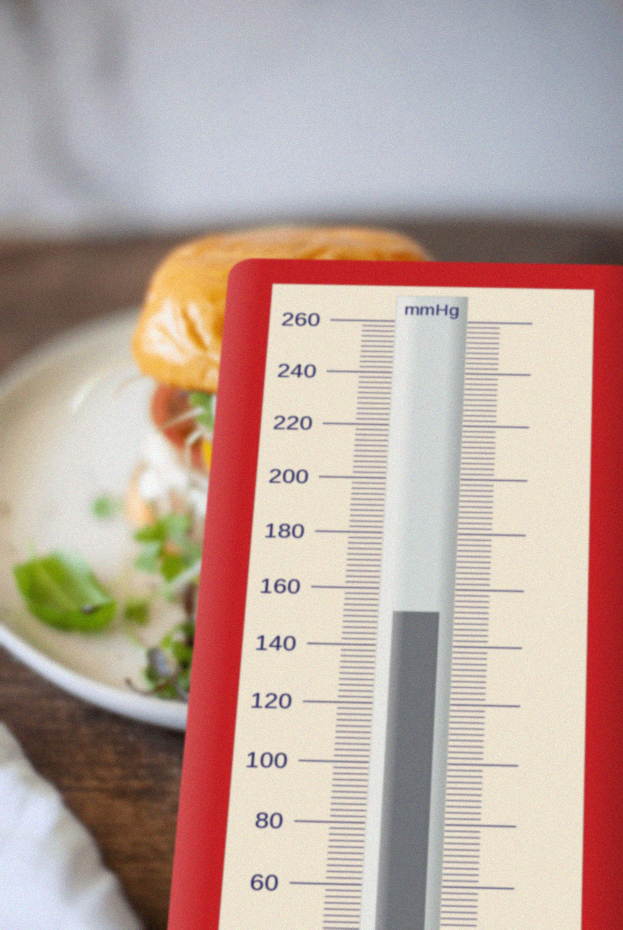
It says 152 mmHg
